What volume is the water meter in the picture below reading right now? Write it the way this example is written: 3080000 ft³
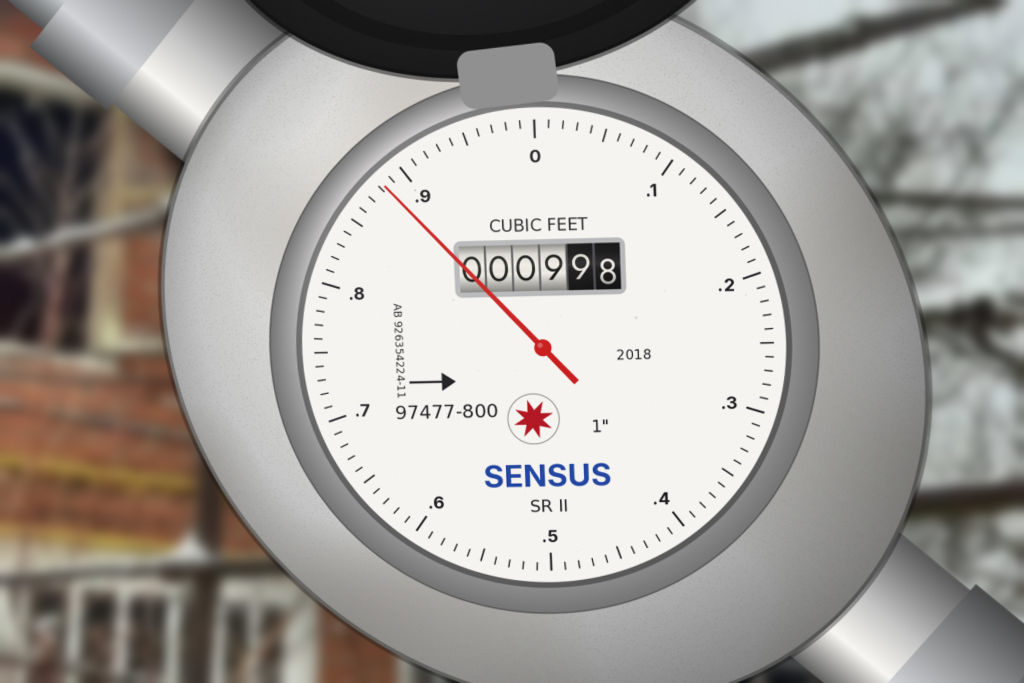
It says 997.88 ft³
